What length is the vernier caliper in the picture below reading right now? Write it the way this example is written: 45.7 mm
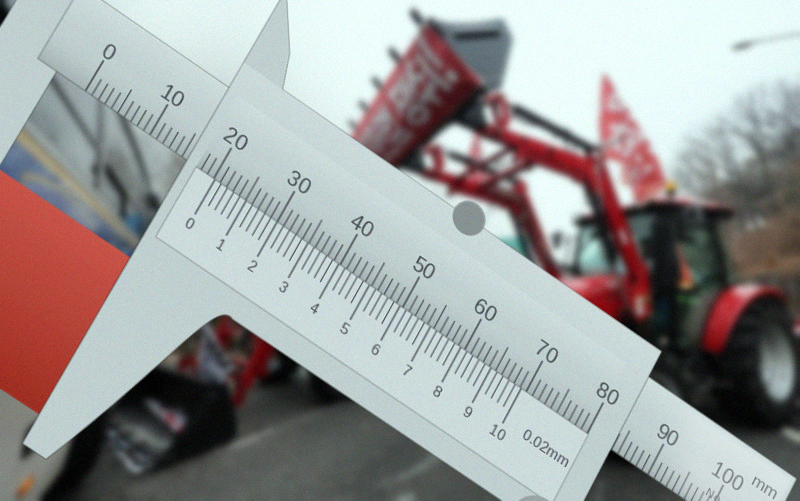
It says 20.2 mm
